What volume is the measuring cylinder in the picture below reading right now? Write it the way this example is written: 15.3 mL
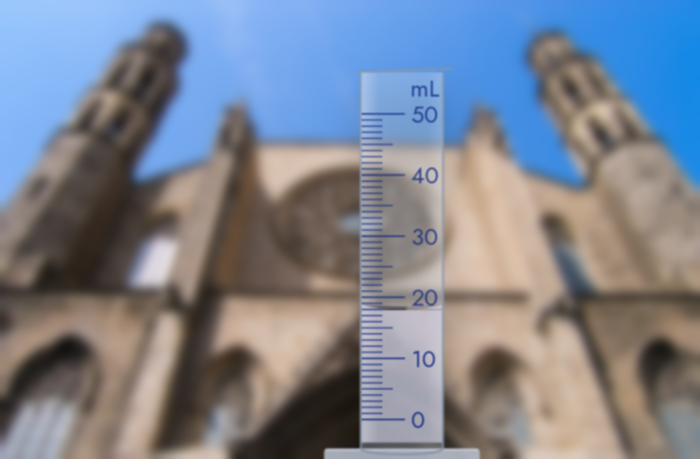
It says 18 mL
